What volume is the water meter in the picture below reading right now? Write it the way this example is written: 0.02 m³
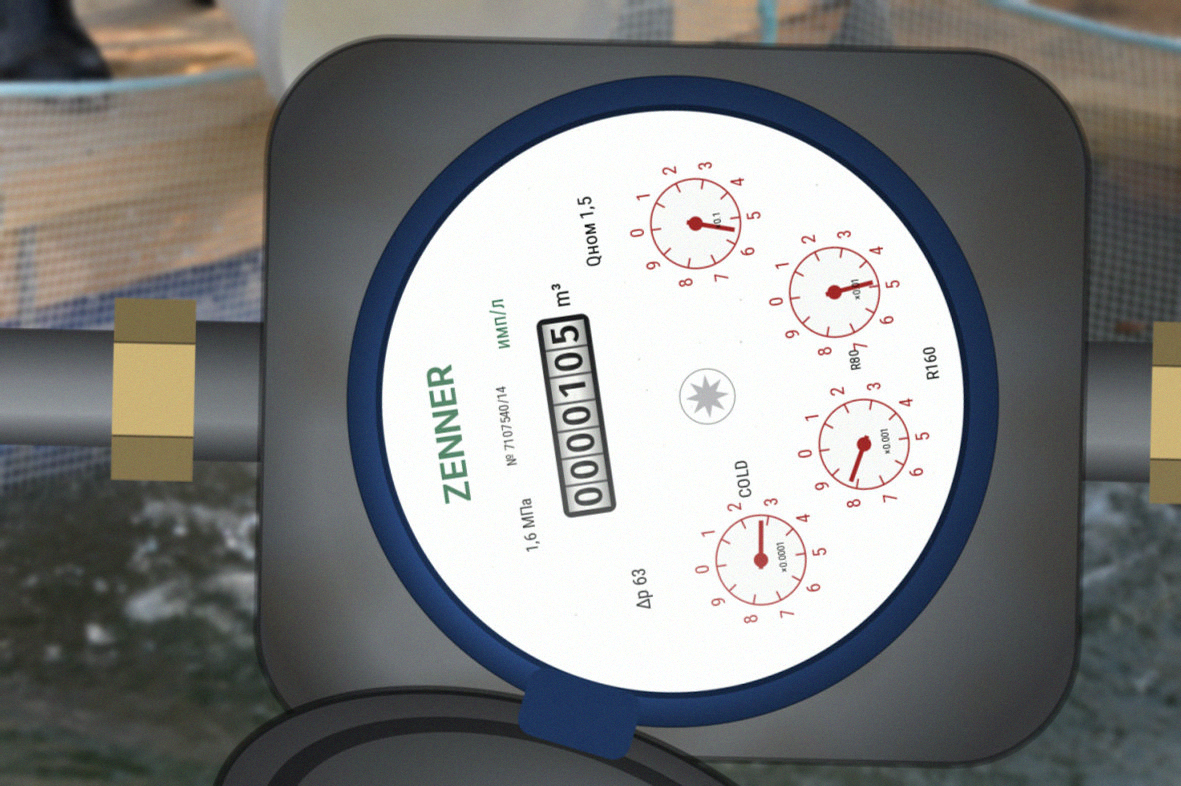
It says 105.5482 m³
